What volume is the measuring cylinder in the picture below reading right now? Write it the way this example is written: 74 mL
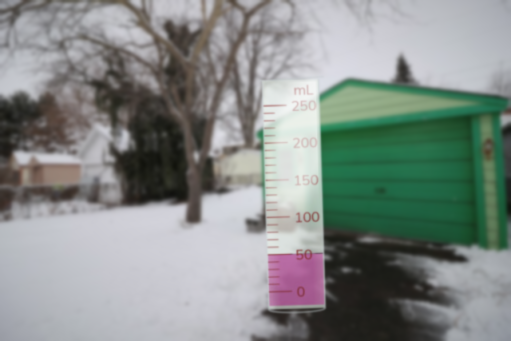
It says 50 mL
